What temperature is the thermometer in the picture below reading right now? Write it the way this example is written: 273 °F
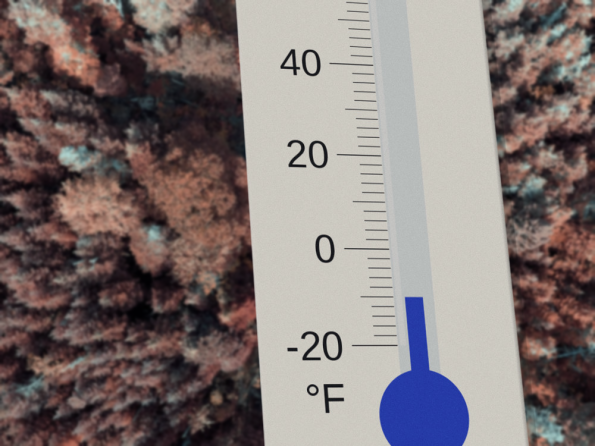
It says -10 °F
